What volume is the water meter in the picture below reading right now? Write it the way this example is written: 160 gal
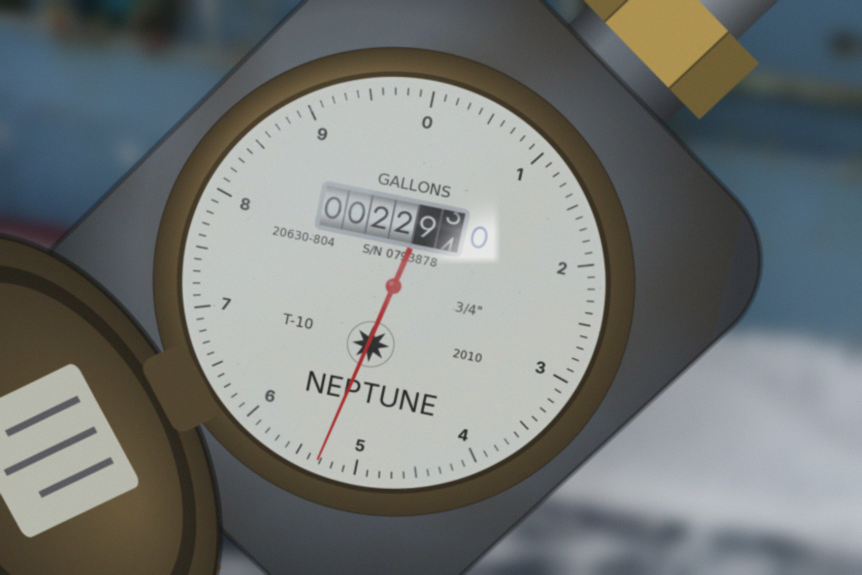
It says 22935.3 gal
